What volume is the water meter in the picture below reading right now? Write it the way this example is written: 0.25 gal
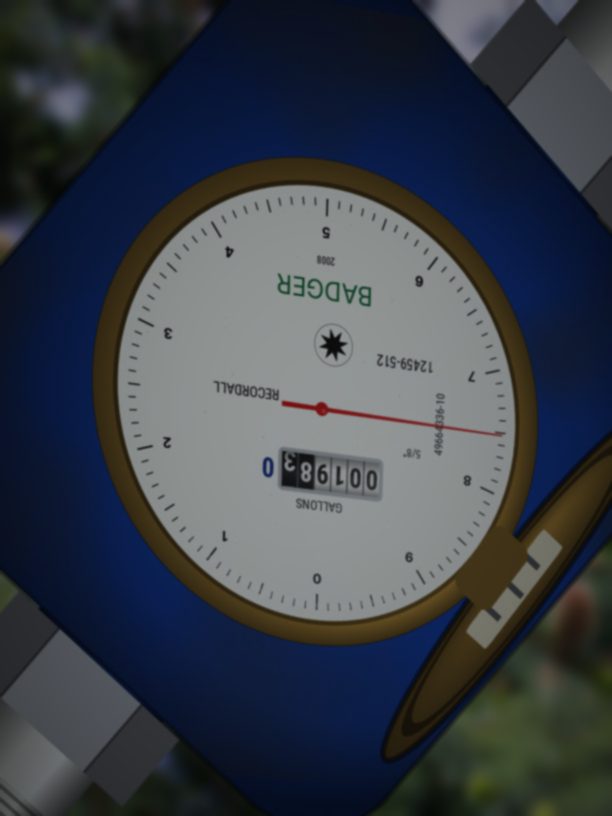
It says 19827.5 gal
